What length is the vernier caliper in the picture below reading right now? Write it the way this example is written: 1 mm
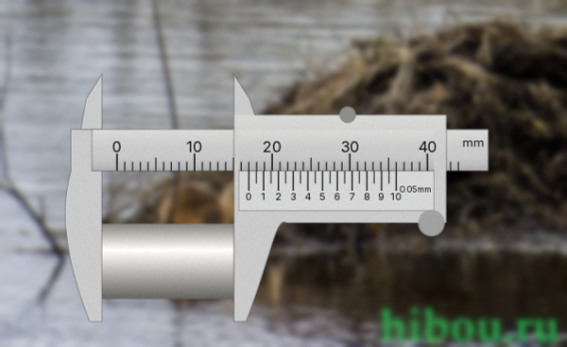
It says 17.0 mm
